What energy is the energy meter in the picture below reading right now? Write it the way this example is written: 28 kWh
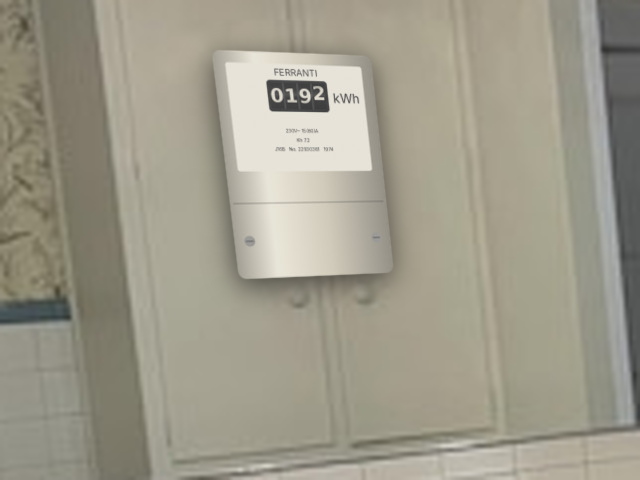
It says 192 kWh
